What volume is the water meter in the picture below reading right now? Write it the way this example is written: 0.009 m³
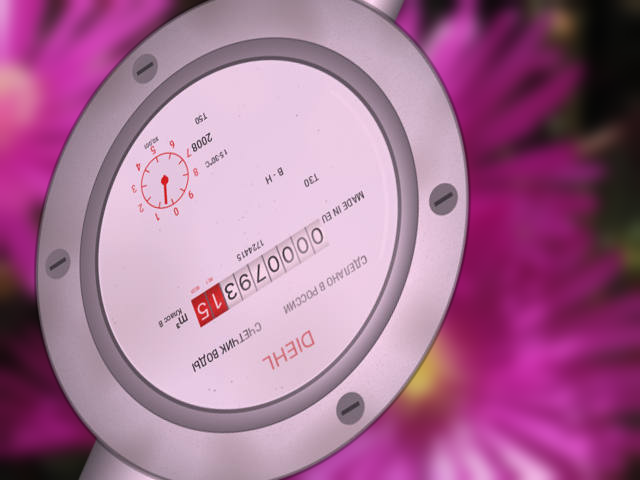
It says 793.150 m³
